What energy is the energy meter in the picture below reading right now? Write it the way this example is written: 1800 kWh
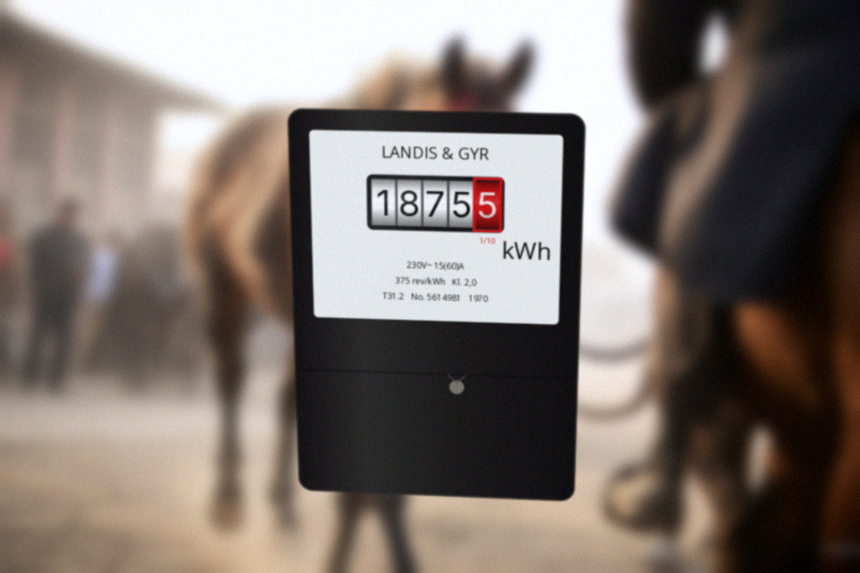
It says 1875.5 kWh
